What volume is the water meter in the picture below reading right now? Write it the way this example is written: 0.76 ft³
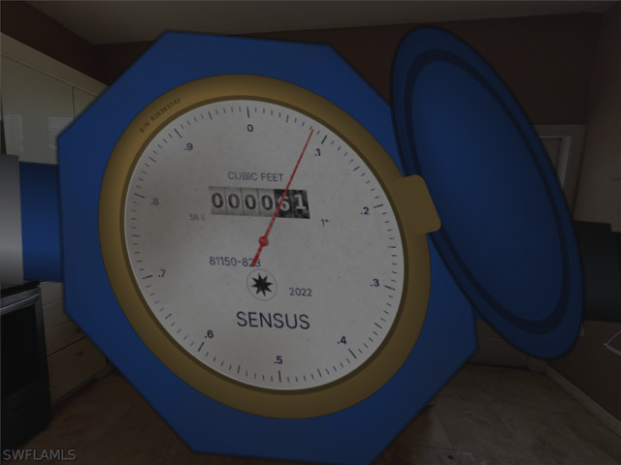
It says 61.08 ft³
